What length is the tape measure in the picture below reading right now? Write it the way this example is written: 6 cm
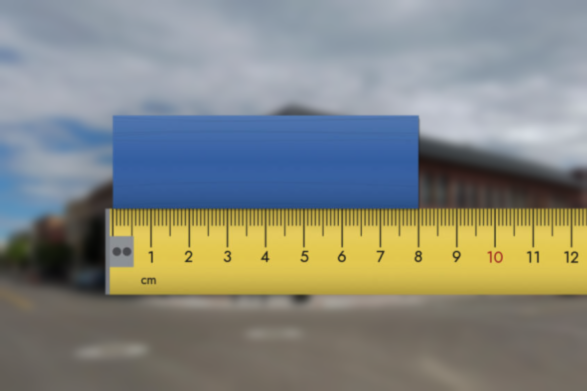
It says 8 cm
